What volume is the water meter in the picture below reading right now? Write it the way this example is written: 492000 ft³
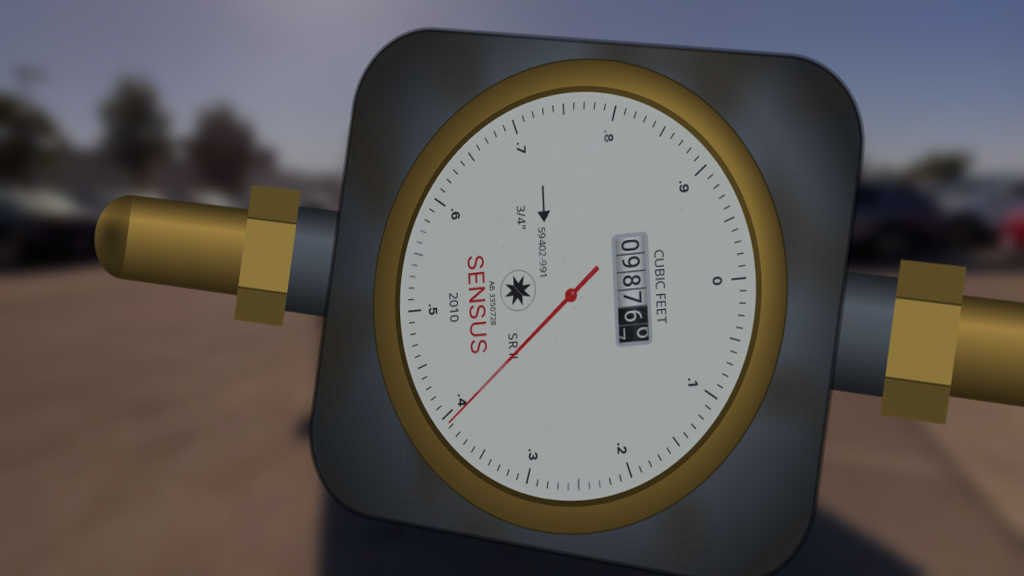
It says 98766.39 ft³
